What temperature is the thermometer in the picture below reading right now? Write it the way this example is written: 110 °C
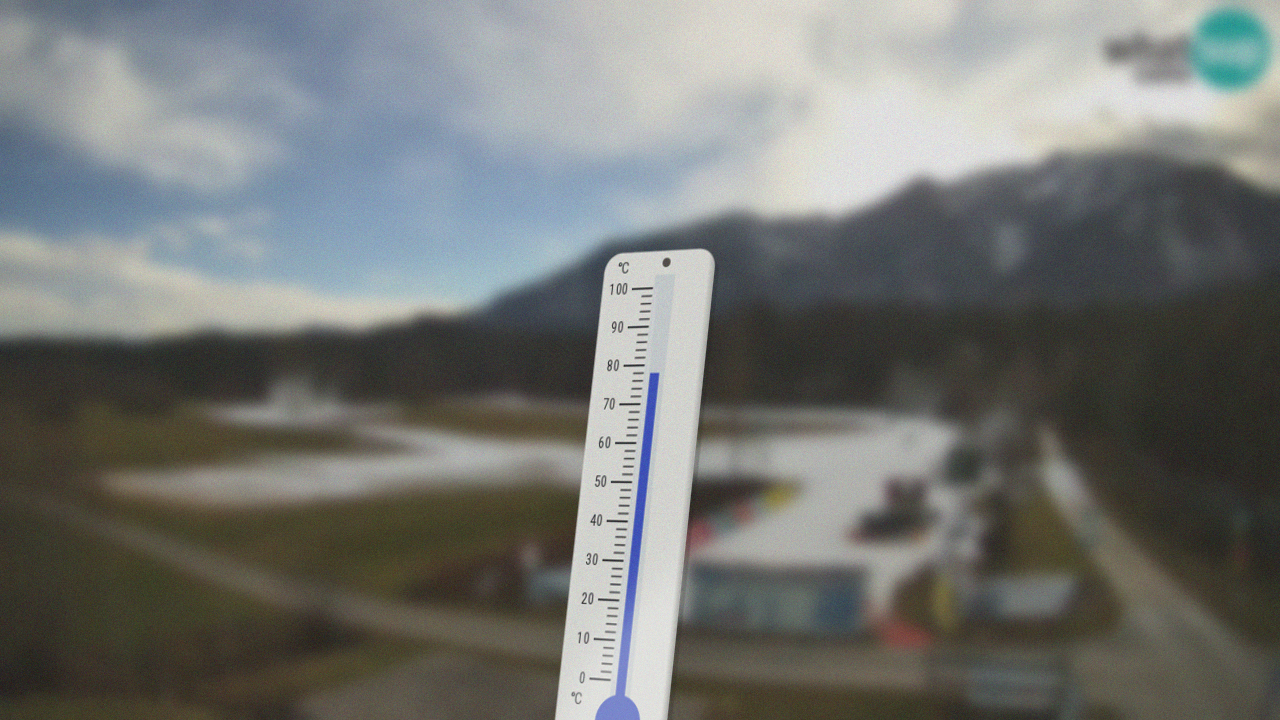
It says 78 °C
